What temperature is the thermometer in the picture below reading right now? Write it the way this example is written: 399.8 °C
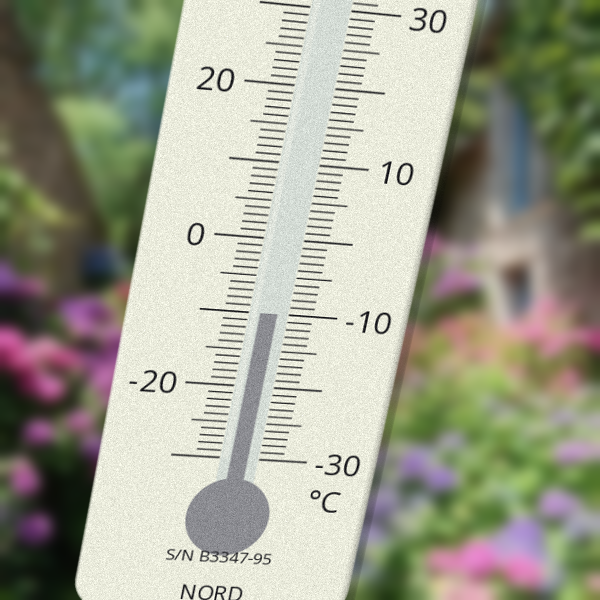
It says -10 °C
